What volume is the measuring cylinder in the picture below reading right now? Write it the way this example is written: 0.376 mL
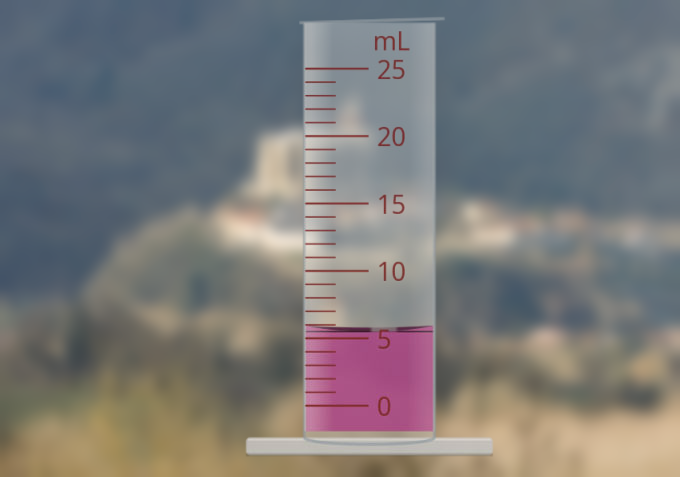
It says 5.5 mL
